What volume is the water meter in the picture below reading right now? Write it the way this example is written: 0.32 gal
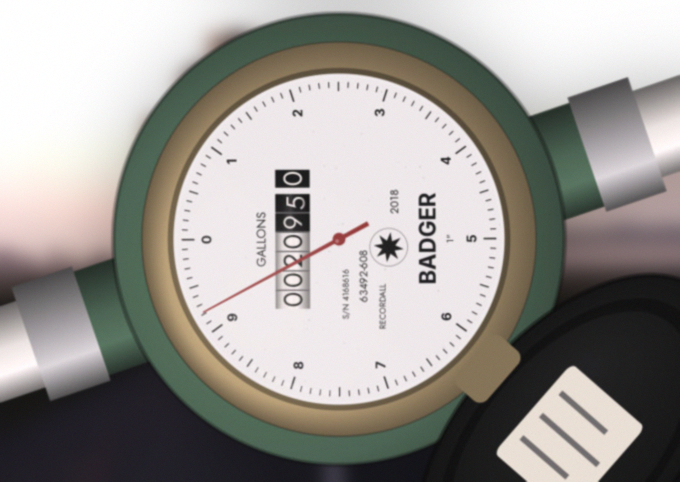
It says 20949.2 gal
